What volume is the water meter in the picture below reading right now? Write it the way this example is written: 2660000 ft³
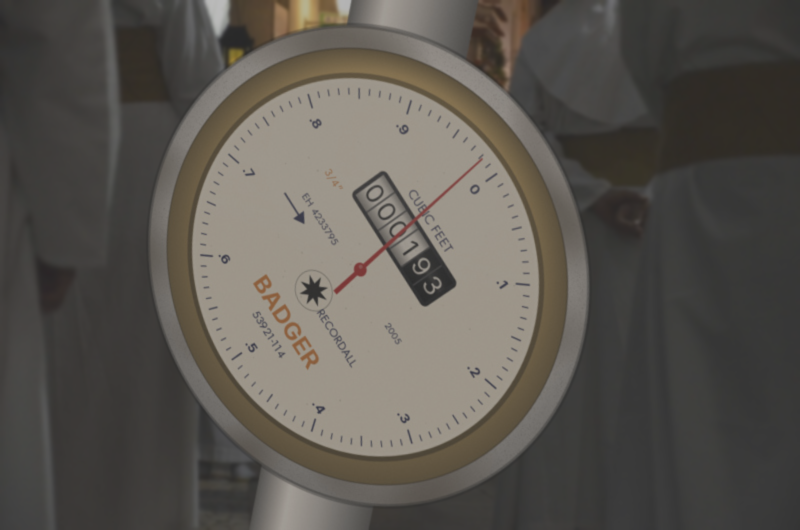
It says 192.98 ft³
